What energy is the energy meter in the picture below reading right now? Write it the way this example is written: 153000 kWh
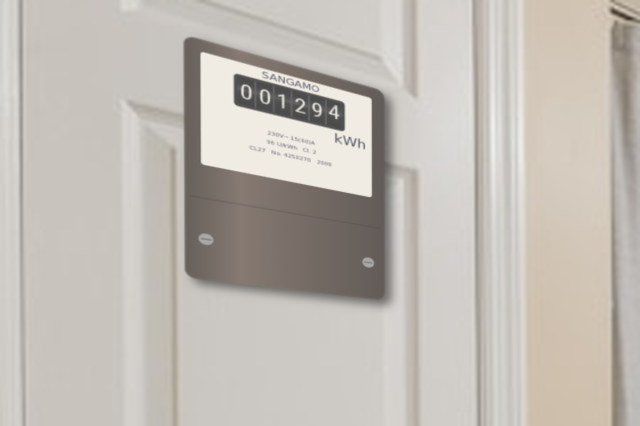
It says 1294 kWh
